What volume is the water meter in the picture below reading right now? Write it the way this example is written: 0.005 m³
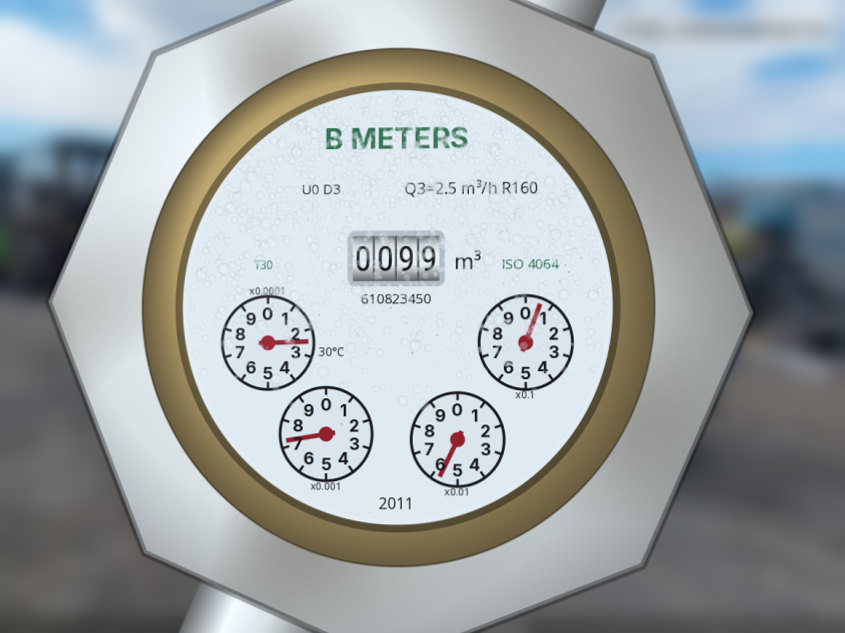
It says 99.0572 m³
